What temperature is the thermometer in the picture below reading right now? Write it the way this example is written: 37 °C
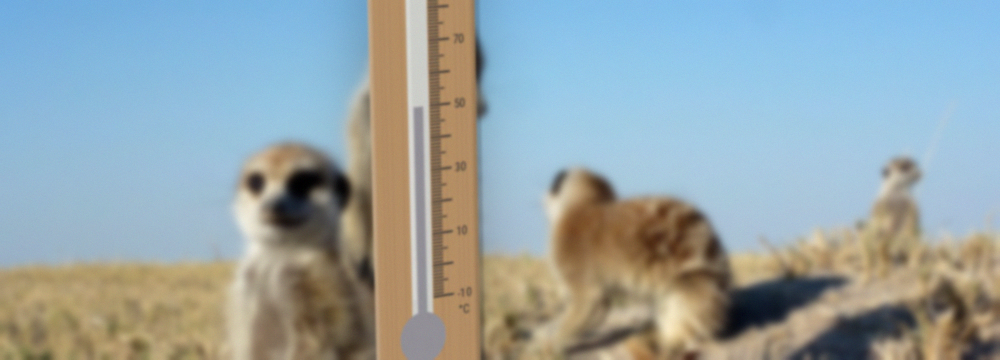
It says 50 °C
